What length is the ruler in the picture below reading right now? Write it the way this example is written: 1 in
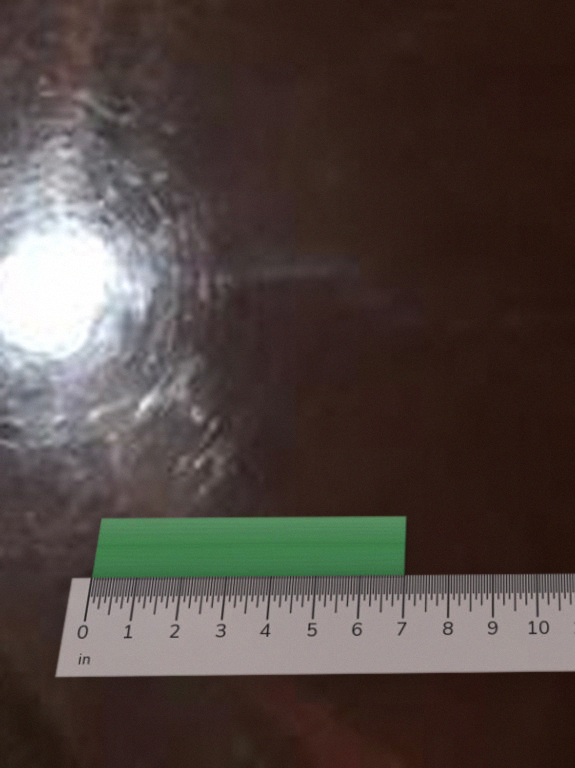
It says 7 in
